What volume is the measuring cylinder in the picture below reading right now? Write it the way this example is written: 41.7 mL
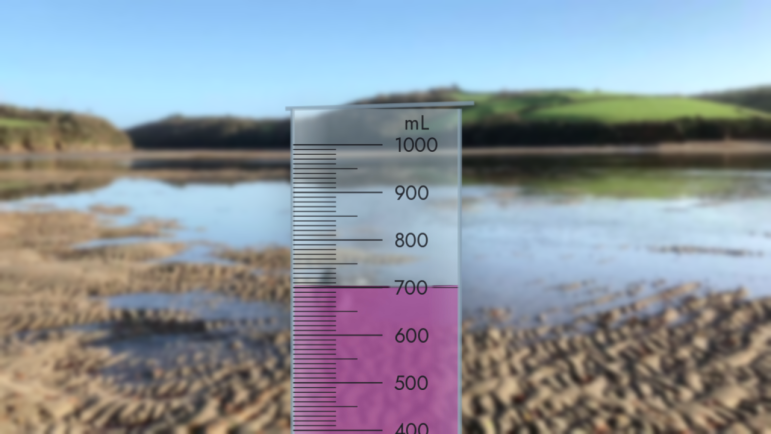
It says 700 mL
